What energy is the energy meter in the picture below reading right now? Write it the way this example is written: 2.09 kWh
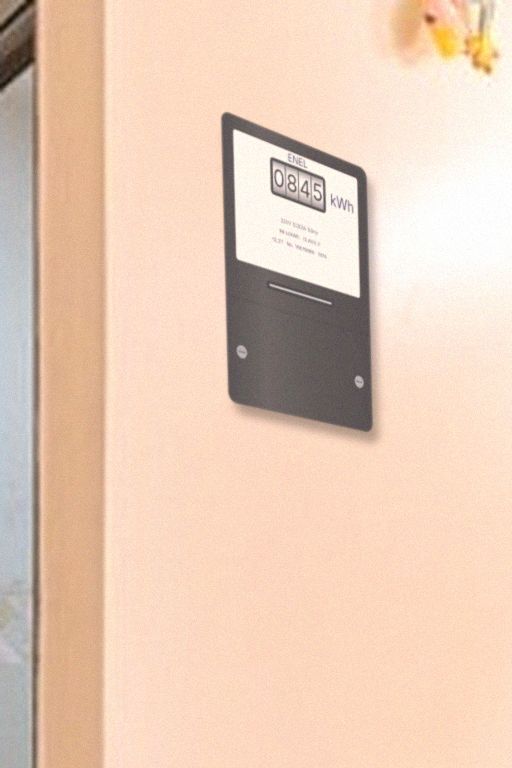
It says 845 kWh
